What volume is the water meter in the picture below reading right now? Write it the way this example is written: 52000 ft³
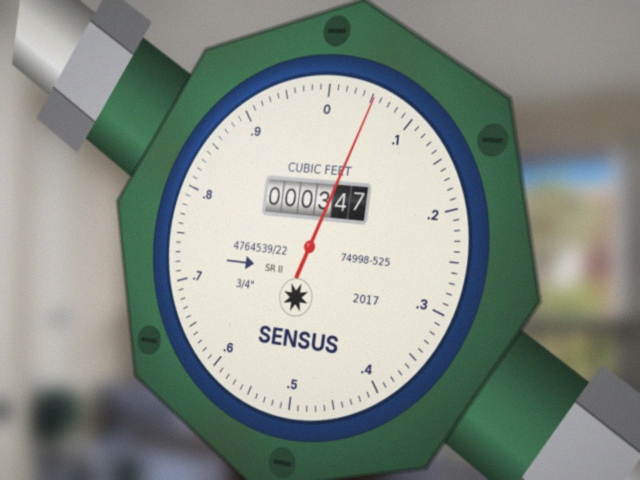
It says 347.05 ft³
